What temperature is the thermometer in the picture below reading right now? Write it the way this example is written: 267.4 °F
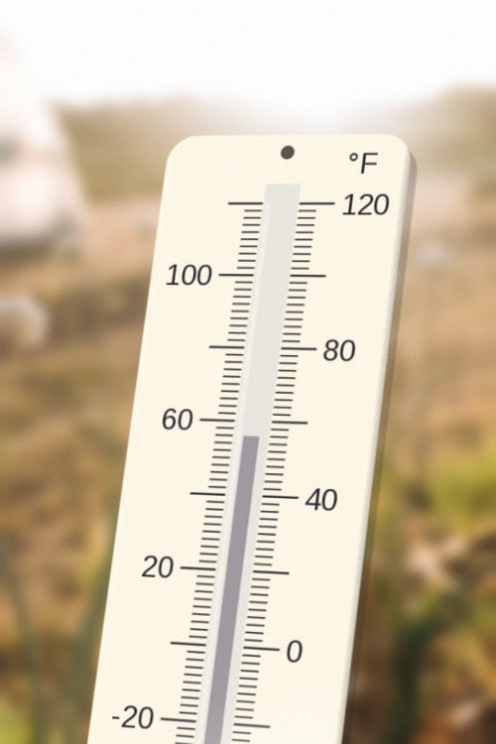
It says 56 °F
